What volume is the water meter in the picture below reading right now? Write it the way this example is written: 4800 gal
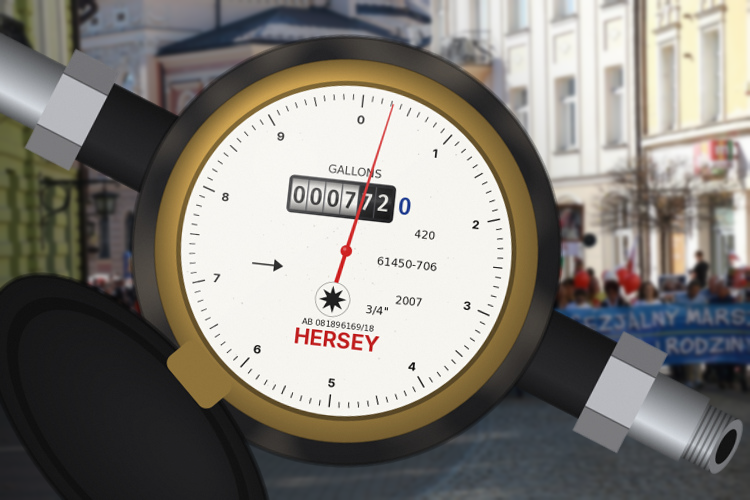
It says 7720.3 gal
